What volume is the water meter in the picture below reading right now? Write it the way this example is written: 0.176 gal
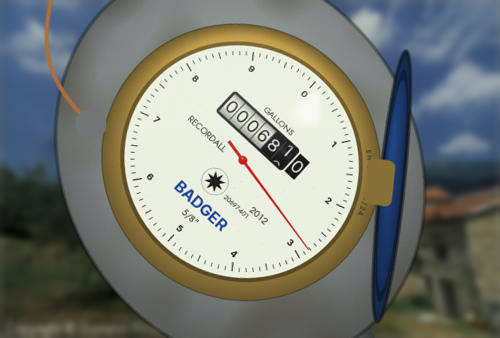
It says 6812.8 gal
